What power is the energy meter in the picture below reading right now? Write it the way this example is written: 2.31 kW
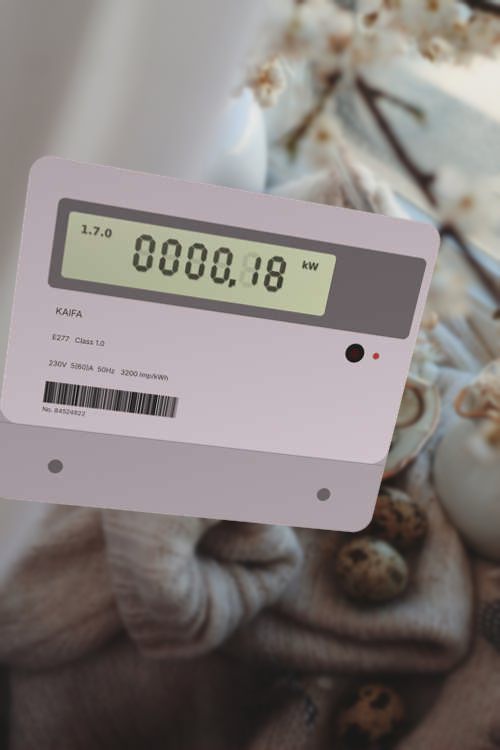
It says 0.18 kW
